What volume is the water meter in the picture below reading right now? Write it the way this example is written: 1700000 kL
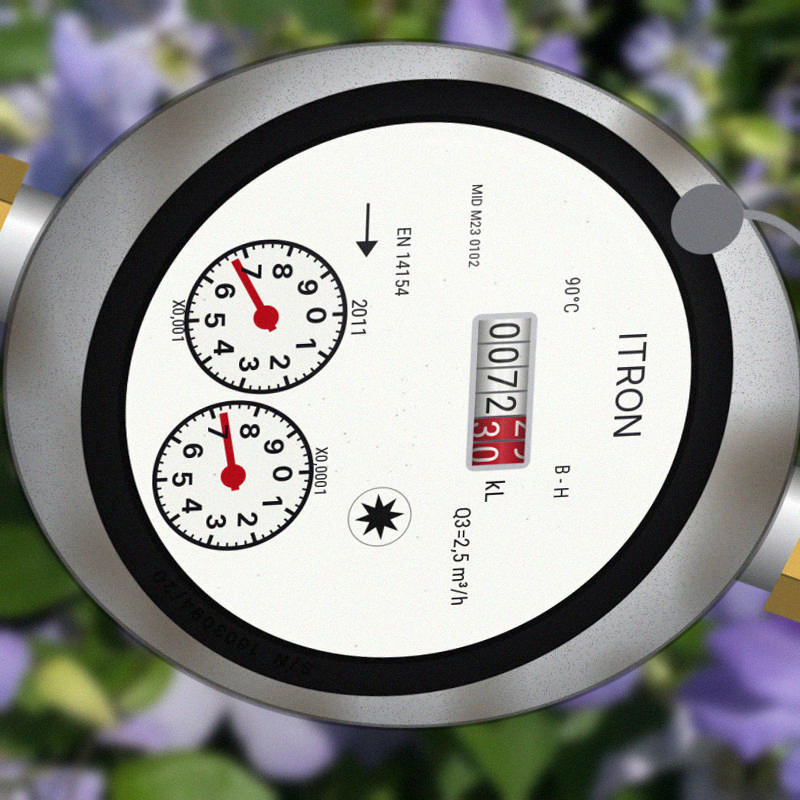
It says 72.2967 kL
